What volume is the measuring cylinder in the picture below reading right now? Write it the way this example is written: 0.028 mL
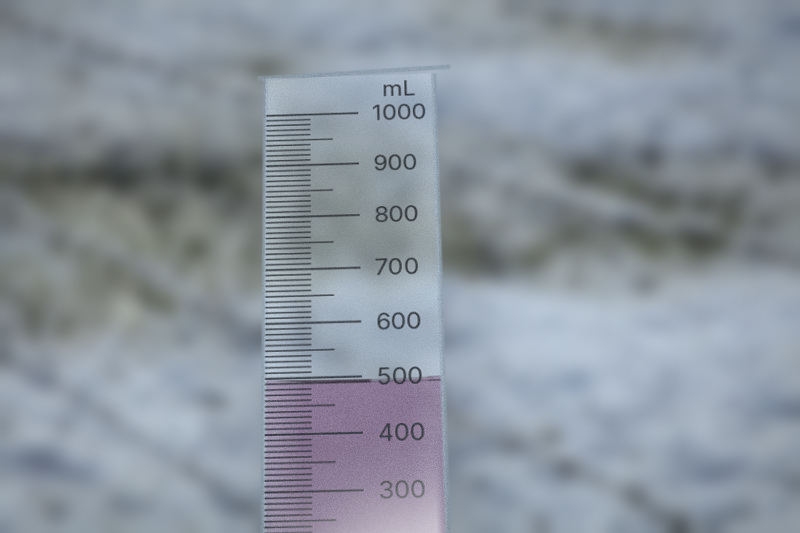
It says 490 mL
